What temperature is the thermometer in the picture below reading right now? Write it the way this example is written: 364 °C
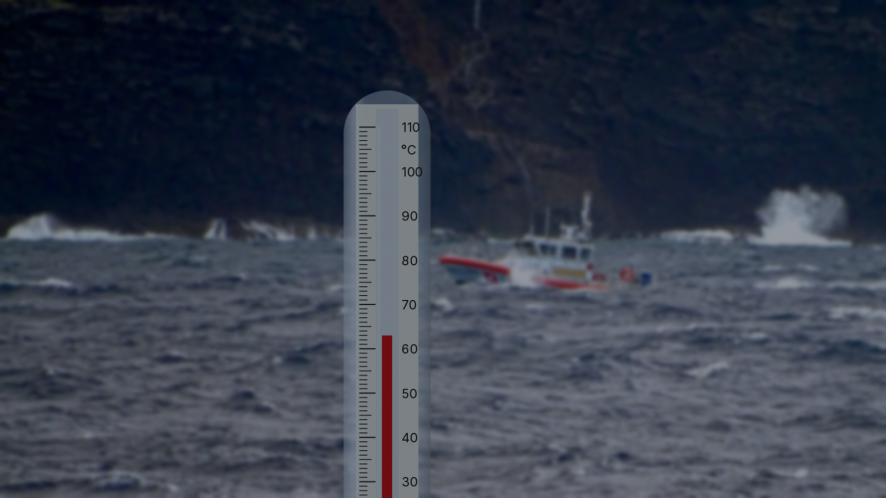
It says 63 °C
